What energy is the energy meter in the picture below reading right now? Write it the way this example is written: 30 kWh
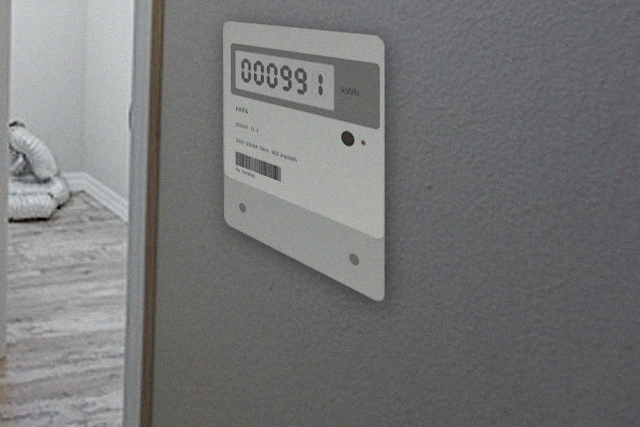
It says 991 kWh
